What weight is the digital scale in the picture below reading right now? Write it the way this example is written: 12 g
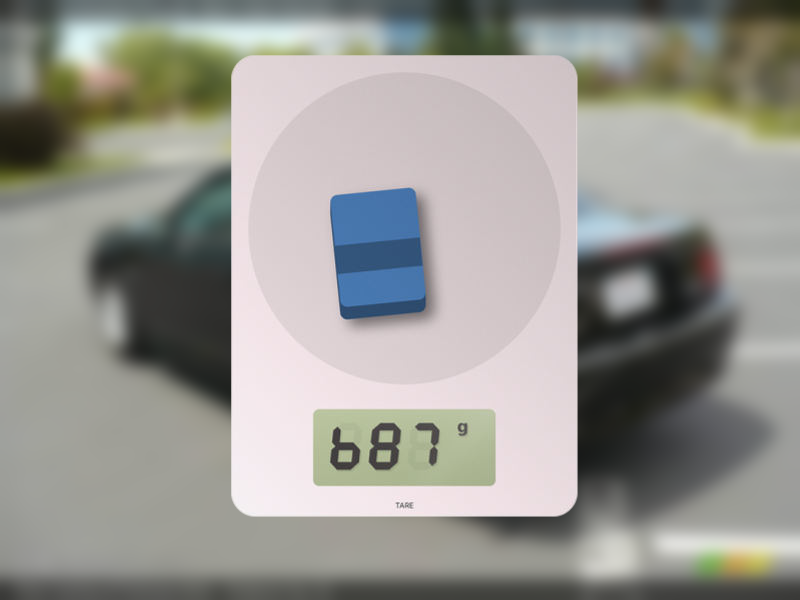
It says 687 g
